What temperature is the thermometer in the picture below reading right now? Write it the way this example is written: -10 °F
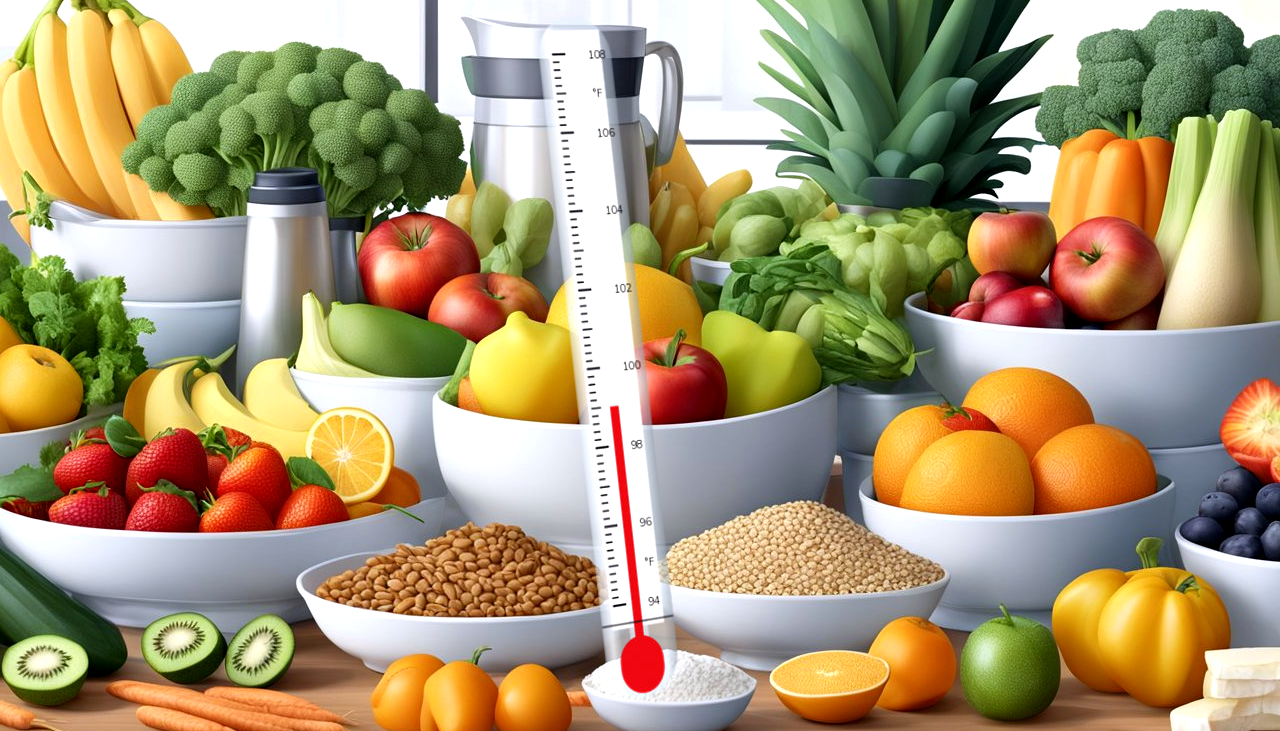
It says 99 °F
